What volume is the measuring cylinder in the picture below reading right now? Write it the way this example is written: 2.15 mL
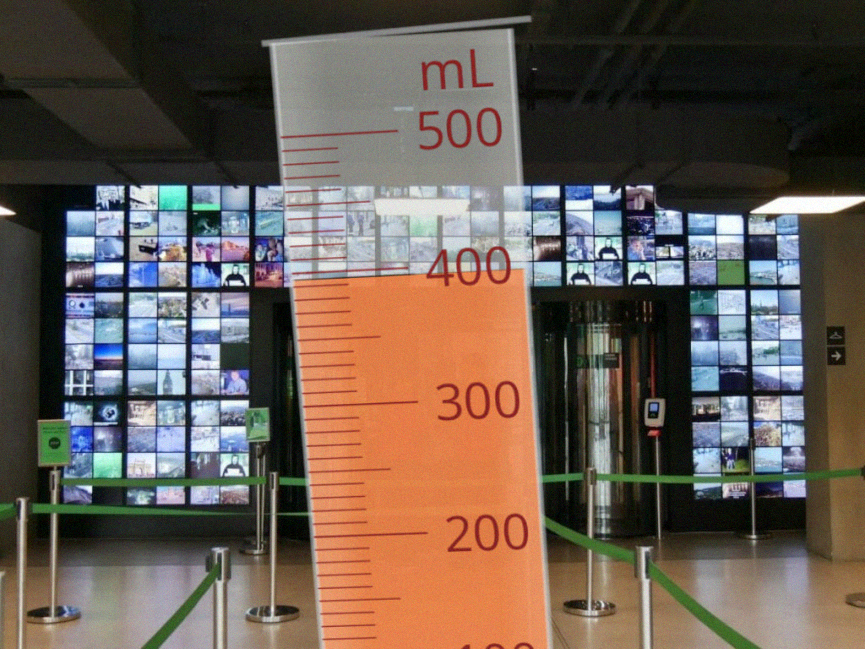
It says 395 mL
